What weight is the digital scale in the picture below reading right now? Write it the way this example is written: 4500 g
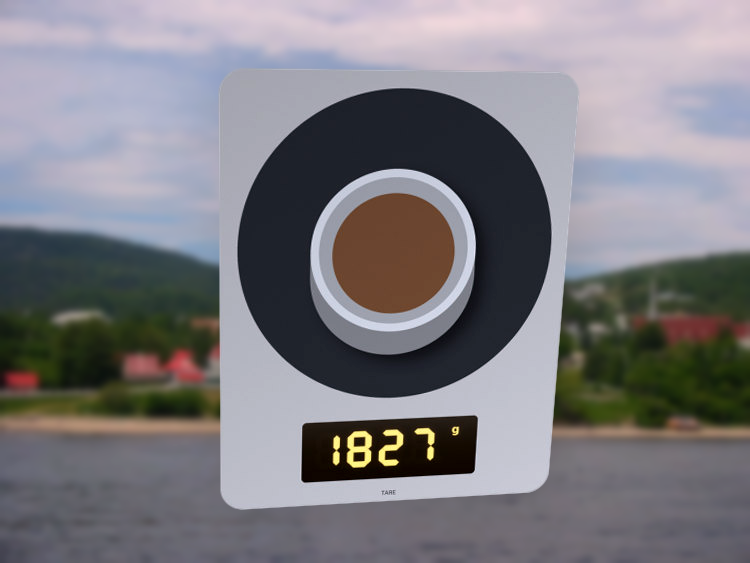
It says 1827 g
